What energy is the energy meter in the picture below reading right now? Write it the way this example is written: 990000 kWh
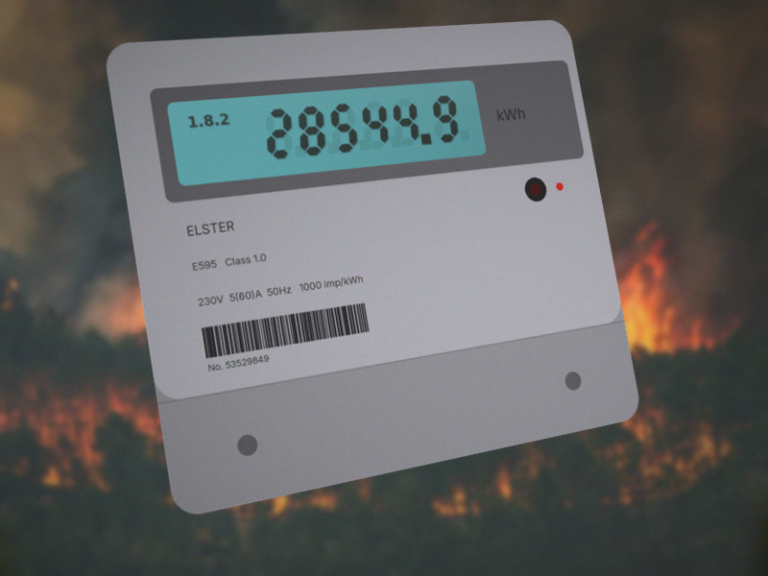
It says 28544.9 kWh
